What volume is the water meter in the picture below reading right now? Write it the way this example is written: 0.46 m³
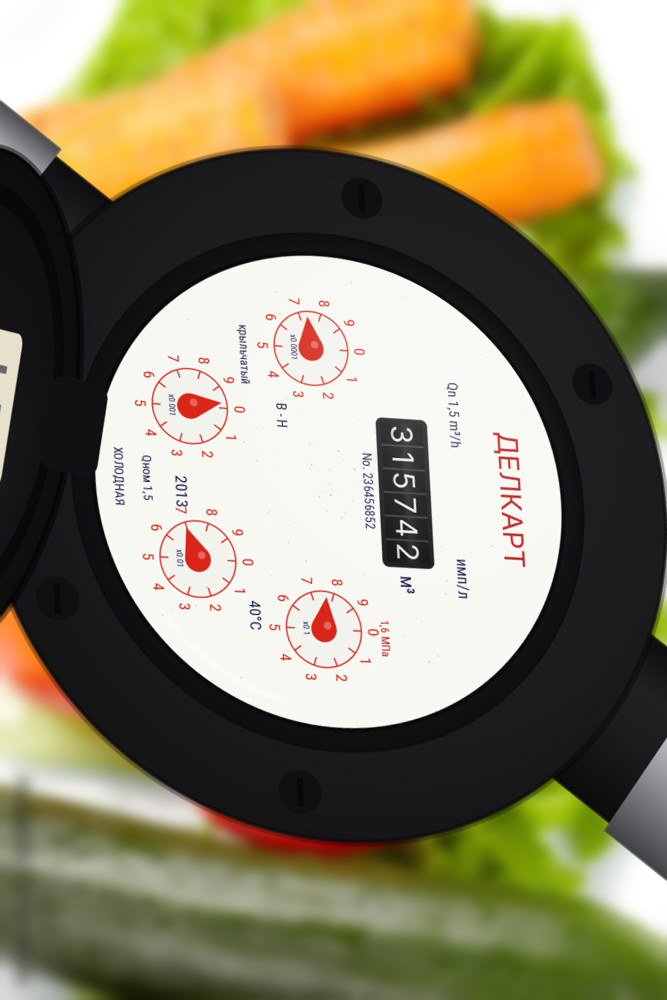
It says 315742.7697 m³
